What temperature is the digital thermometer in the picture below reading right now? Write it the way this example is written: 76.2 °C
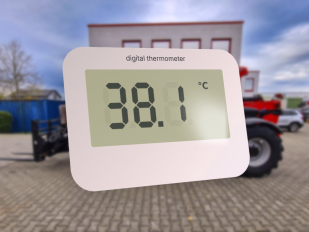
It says 38.1 °C
